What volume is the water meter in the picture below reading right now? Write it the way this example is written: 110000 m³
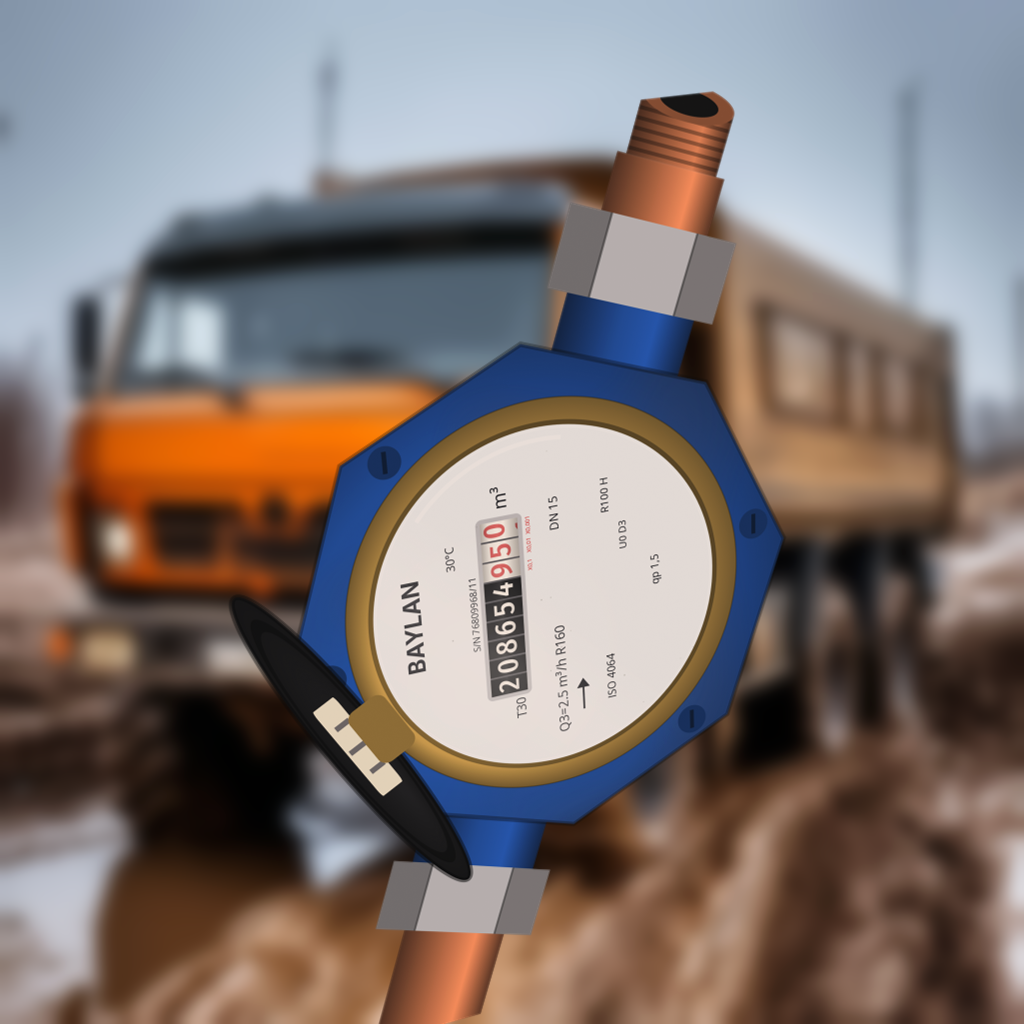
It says 208654.950 m³
